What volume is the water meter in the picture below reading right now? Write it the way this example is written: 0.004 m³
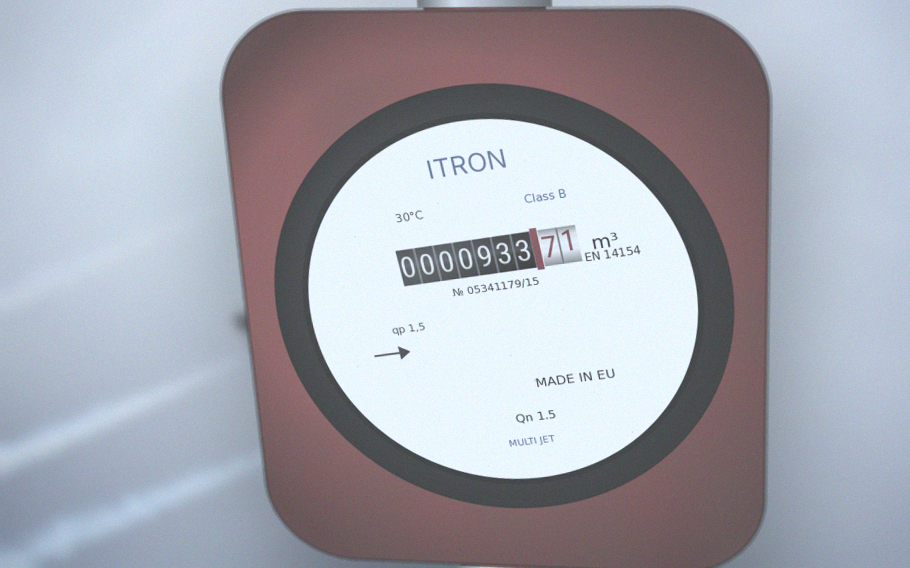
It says 933.71 m³
